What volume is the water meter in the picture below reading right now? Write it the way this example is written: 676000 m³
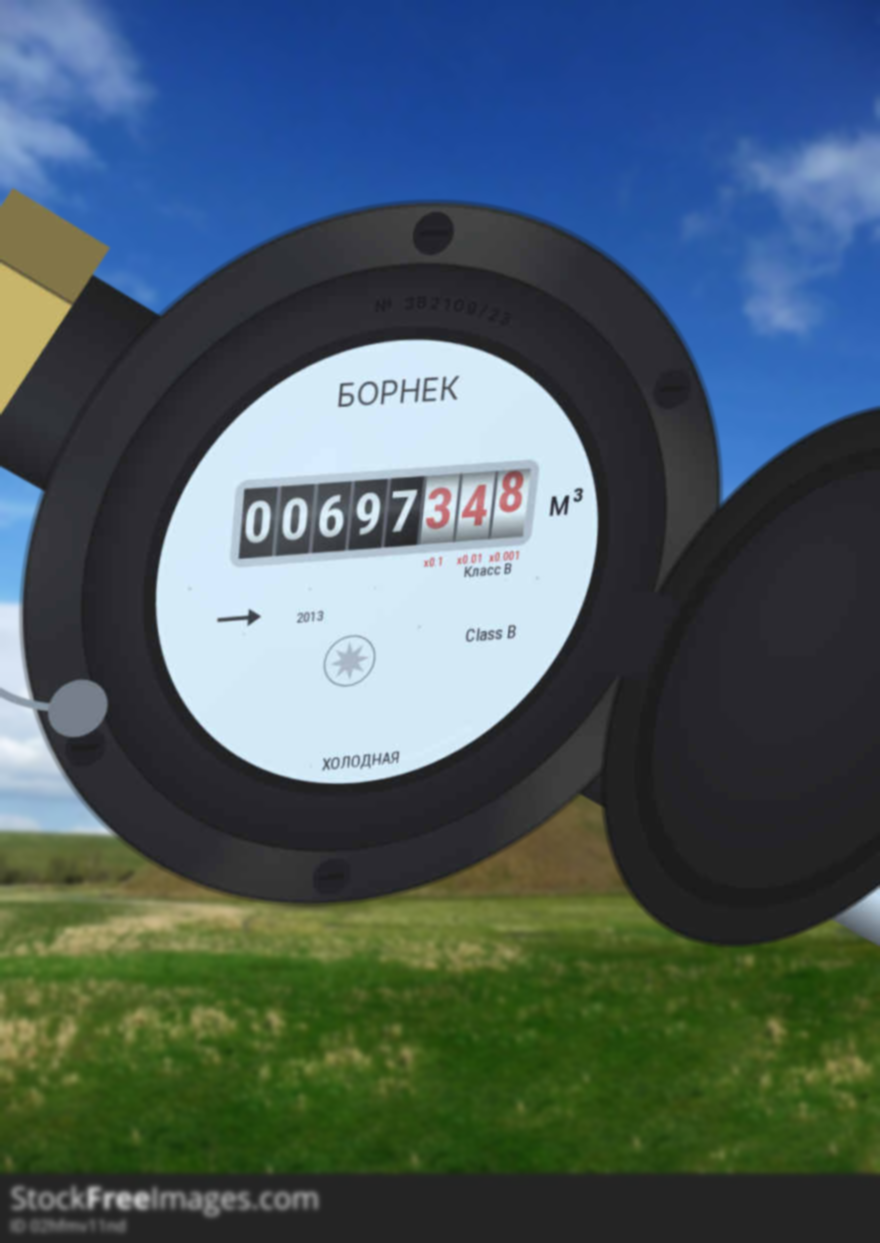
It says 697.348 m³
